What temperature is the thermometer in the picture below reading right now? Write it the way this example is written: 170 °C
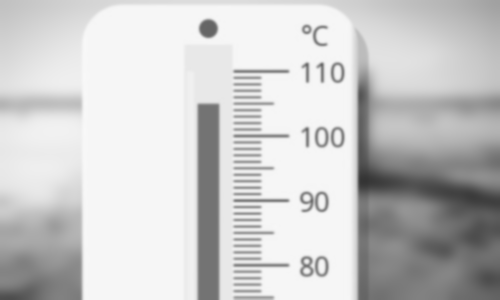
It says 105 °C
